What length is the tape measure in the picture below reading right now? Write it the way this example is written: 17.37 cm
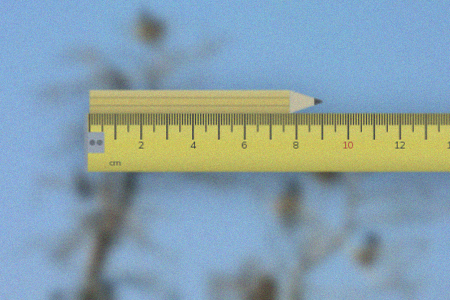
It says 9 cm
